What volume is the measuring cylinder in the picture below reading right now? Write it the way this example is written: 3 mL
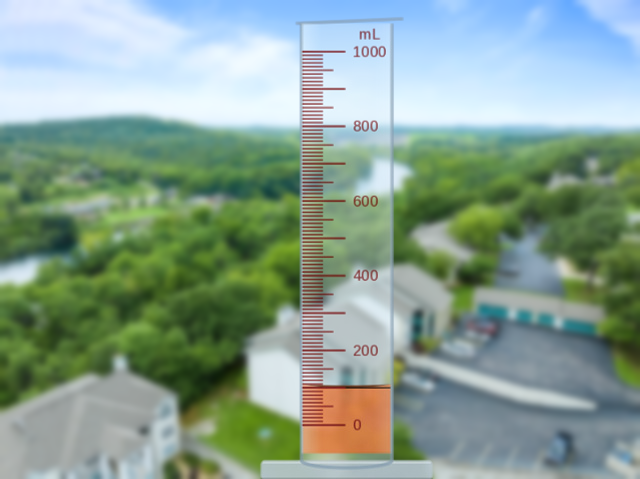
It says 100 mL
